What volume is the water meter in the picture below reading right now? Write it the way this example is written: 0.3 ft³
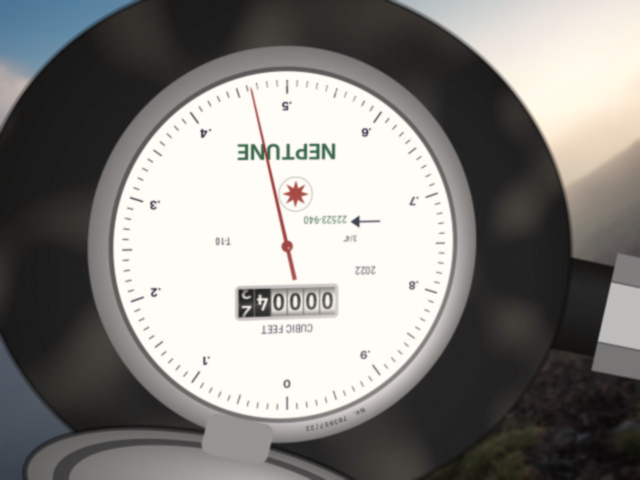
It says 42.46 ft³
